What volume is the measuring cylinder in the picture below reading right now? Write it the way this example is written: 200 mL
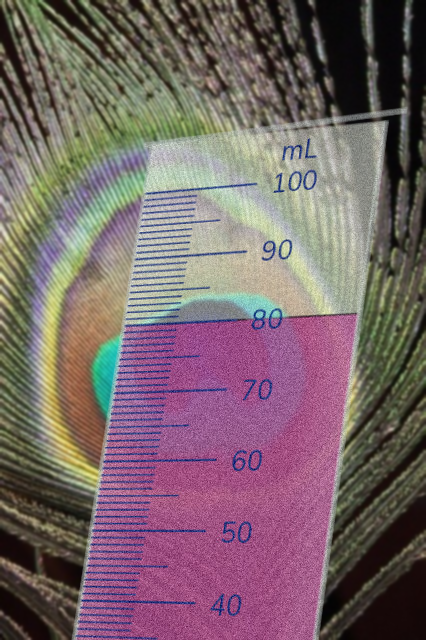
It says 80 mL
